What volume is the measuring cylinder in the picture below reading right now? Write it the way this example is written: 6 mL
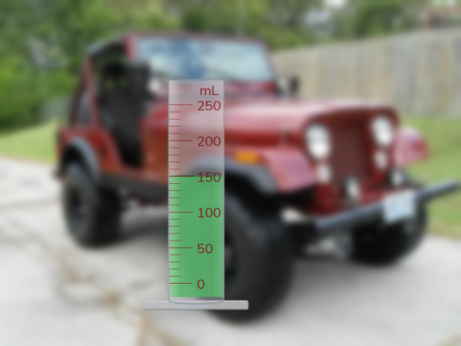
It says 150 mL
